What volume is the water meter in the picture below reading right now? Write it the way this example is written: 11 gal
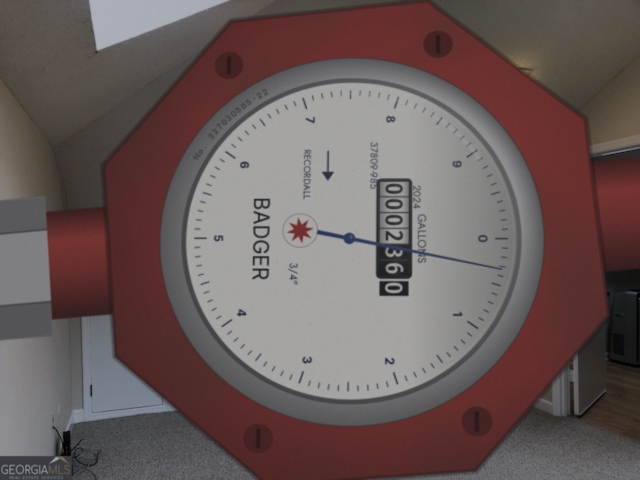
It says 2360.3 gal
